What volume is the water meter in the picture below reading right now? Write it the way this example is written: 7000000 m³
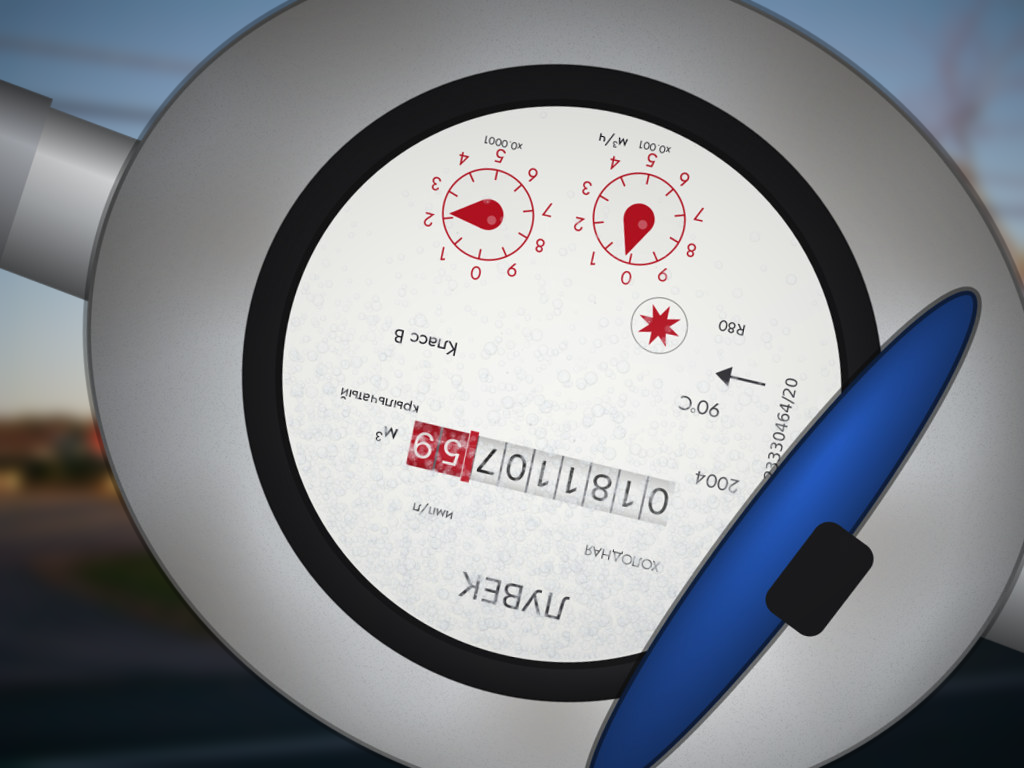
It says 181107.5902 m³
